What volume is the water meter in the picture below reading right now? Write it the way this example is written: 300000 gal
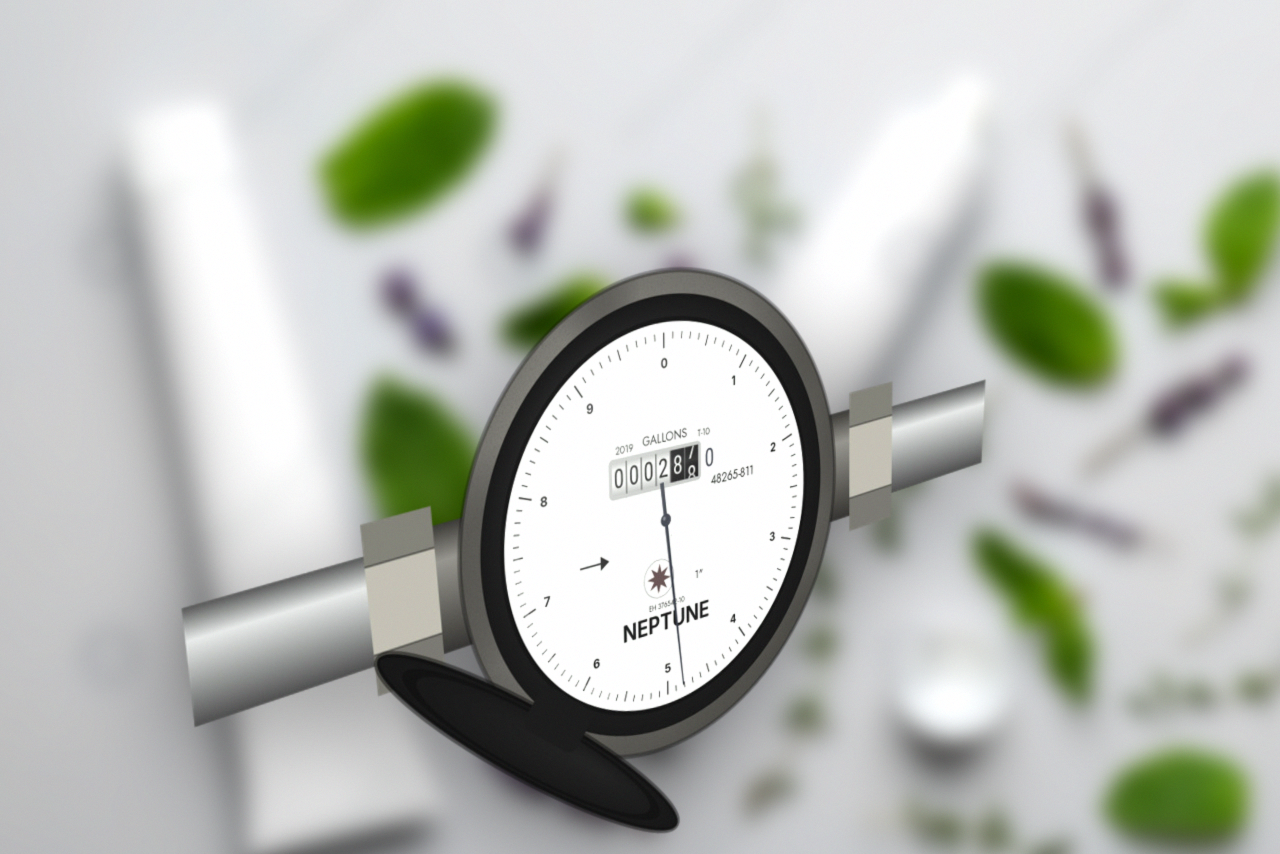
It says 2874.8 gal
